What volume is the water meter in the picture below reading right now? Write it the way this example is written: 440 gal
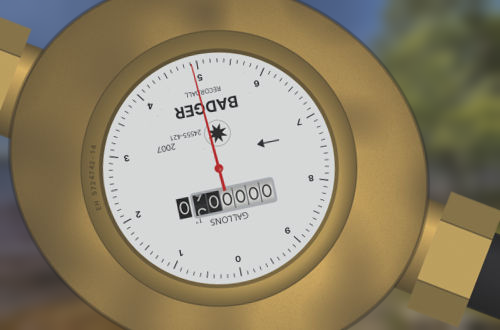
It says 54.9 gal
